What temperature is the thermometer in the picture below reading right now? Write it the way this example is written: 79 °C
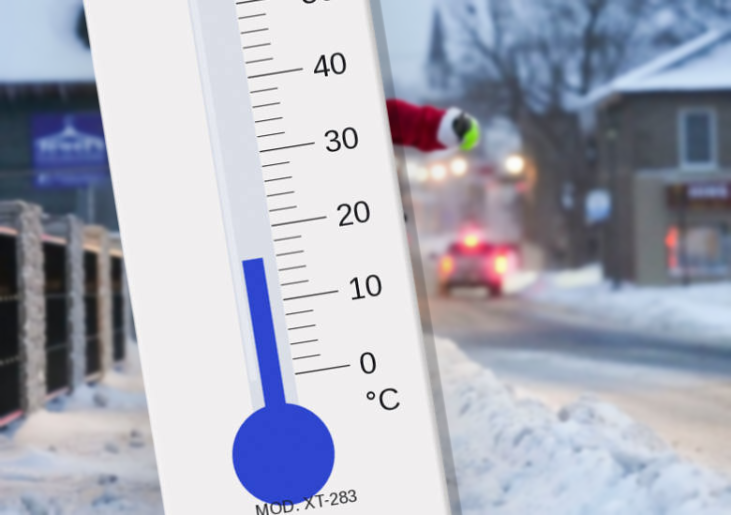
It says 16 °C
